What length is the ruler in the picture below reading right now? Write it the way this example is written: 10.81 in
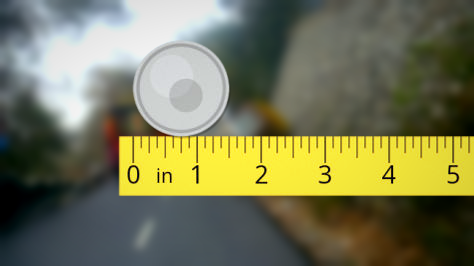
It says 1.5 in
